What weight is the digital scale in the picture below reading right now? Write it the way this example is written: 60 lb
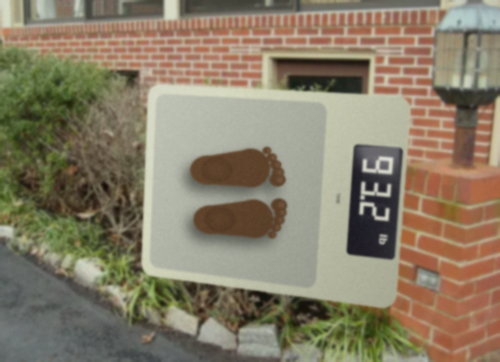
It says 93.2 lb
